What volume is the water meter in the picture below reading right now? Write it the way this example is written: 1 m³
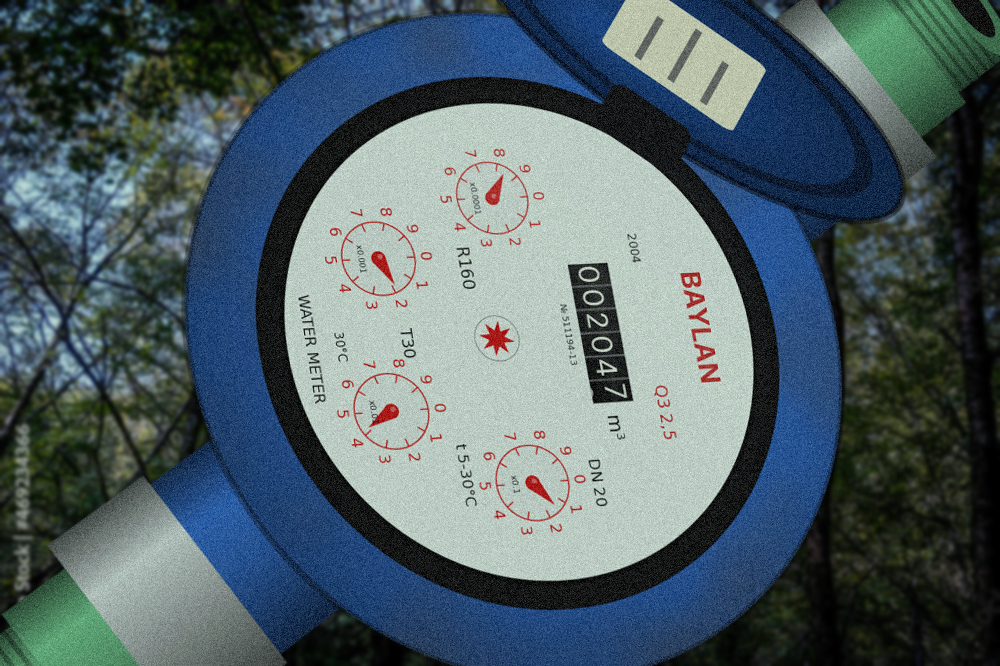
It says 2047.1418 m³
